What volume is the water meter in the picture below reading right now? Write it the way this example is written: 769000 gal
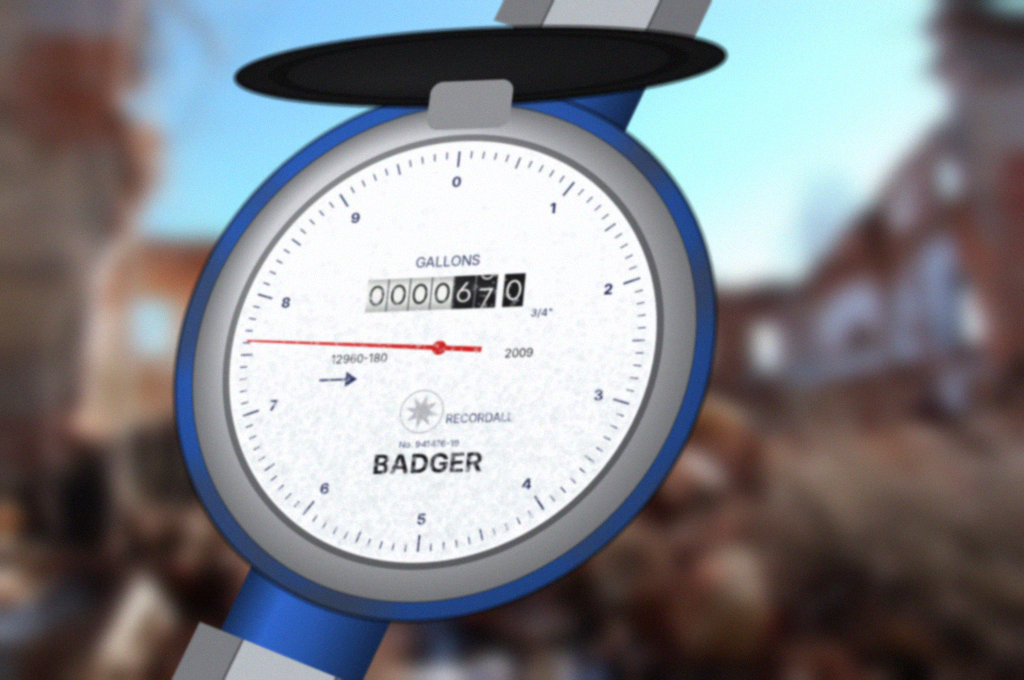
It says 667.6 gal
